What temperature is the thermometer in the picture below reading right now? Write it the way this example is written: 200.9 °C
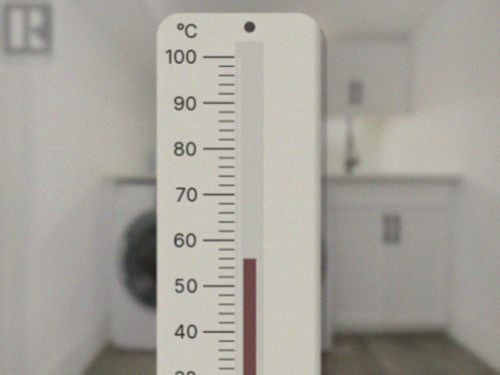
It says 56 °C
